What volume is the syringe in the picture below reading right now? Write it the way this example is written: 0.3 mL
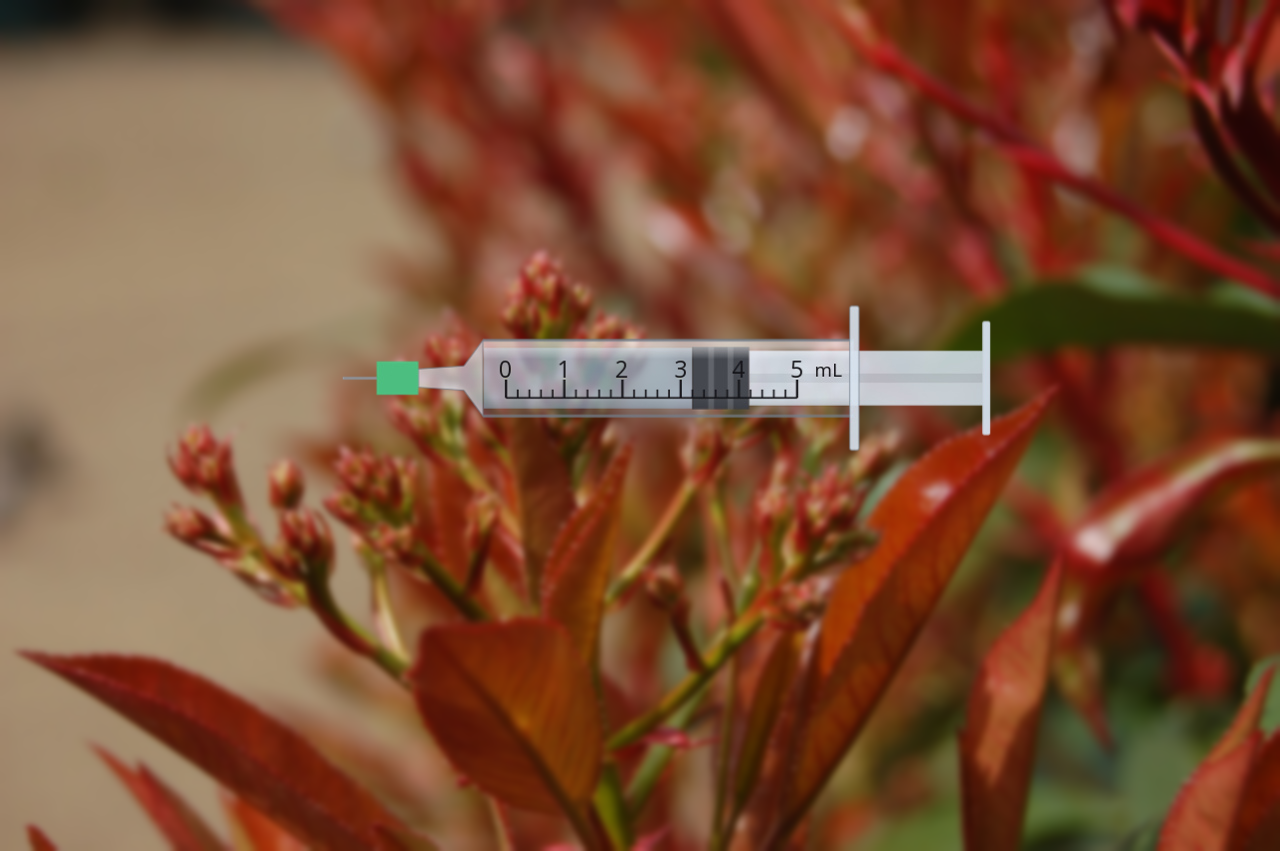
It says 3.2 mL
